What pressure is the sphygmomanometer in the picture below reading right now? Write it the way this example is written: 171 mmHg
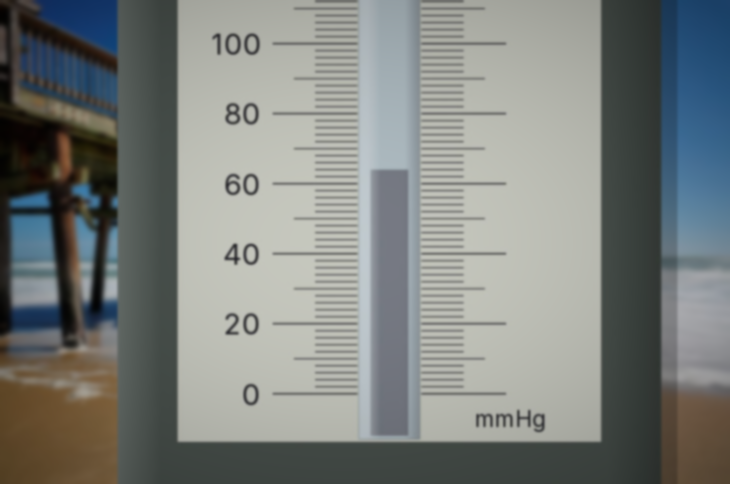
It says 64 mmHg
